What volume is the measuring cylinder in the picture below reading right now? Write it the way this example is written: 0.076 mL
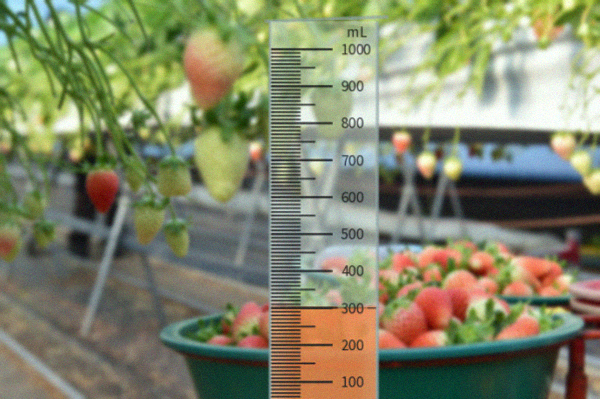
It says 300 mL
